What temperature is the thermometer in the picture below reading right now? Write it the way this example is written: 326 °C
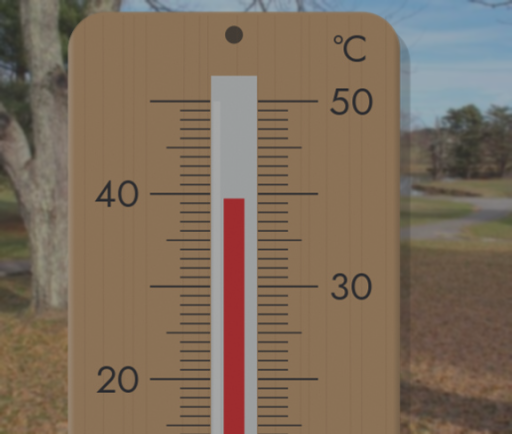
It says 39.5 °C
